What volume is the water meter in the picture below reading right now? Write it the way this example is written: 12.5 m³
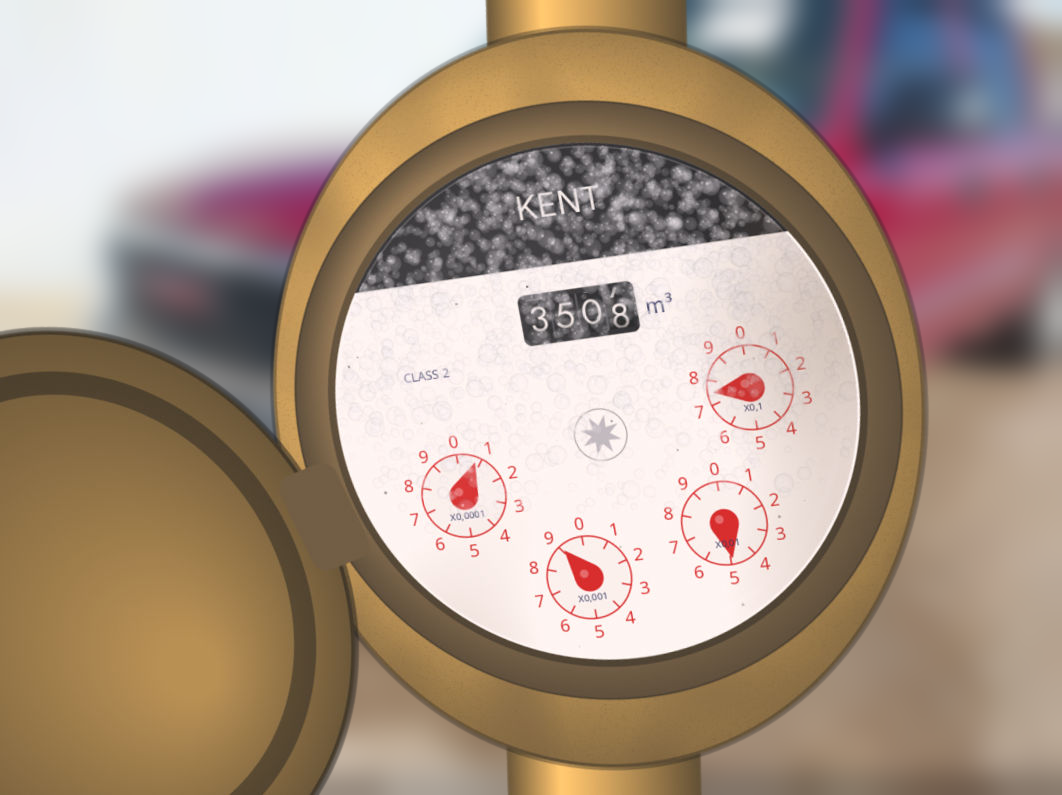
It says 3507.7490 m³
